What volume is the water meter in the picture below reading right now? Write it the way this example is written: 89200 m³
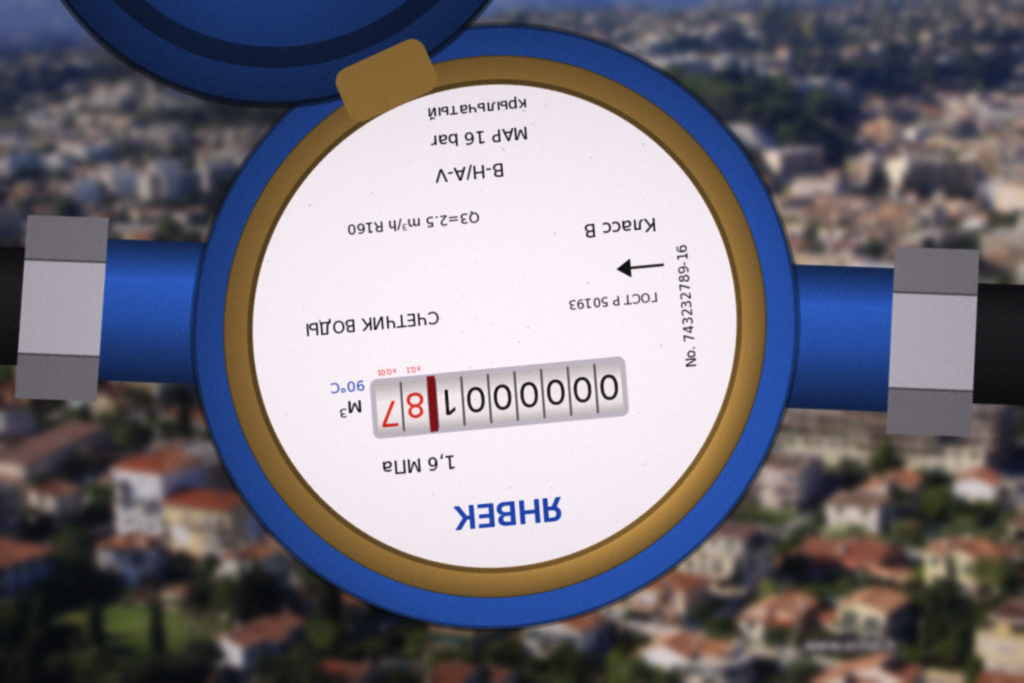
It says 1.87 m³
